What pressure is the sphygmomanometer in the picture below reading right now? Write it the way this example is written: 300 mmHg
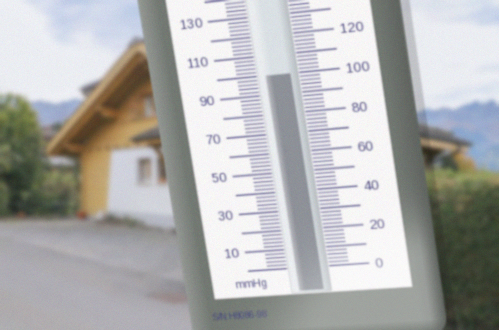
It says 100 mmHg
